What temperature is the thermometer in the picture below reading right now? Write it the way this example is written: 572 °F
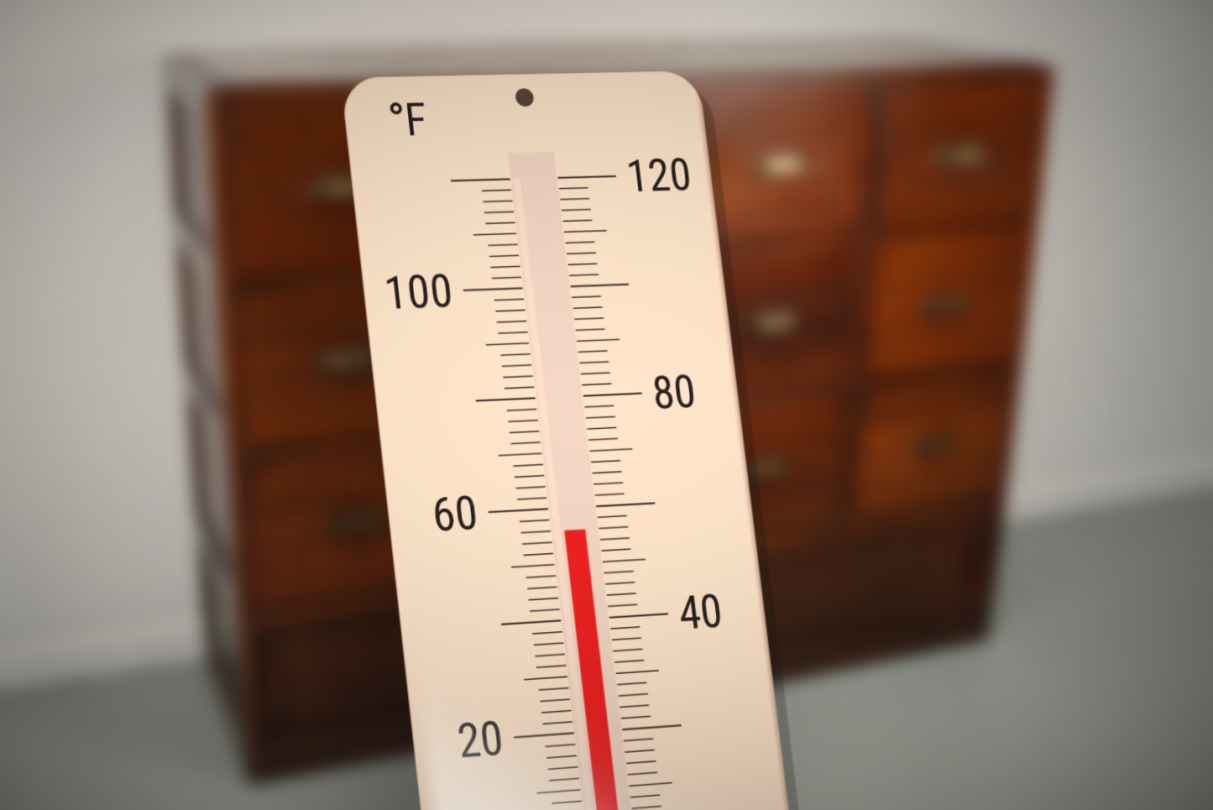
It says 56 °F
